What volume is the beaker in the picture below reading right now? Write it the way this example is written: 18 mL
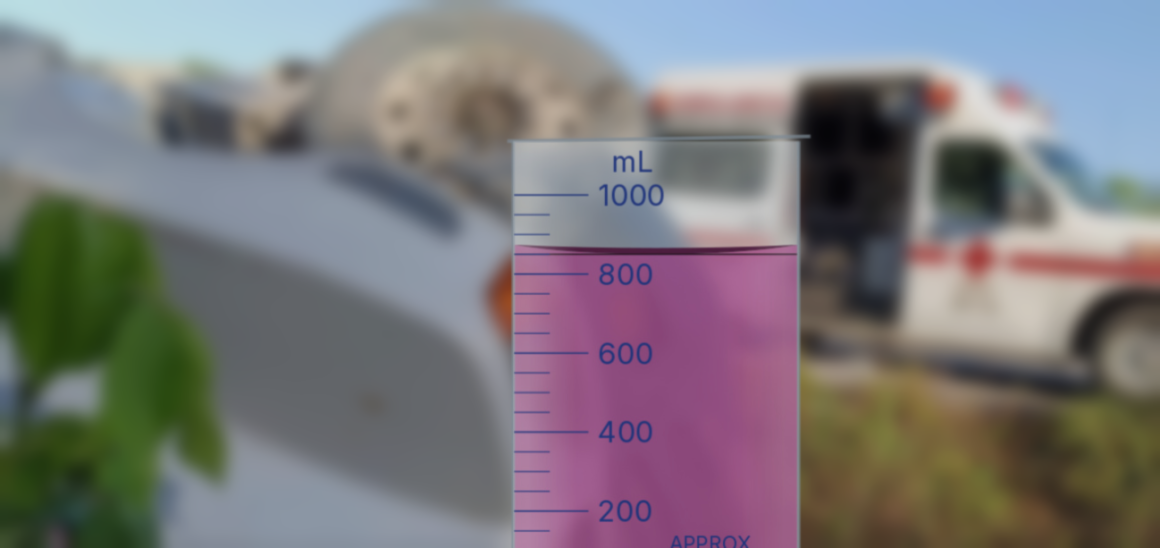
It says 850 mL
